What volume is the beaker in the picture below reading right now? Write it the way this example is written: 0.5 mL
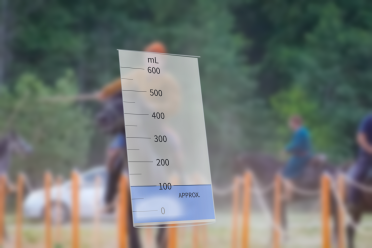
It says 100 mL
